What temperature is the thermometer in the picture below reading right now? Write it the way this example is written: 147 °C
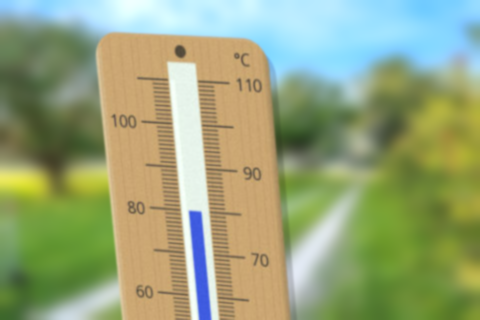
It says 80 °C
